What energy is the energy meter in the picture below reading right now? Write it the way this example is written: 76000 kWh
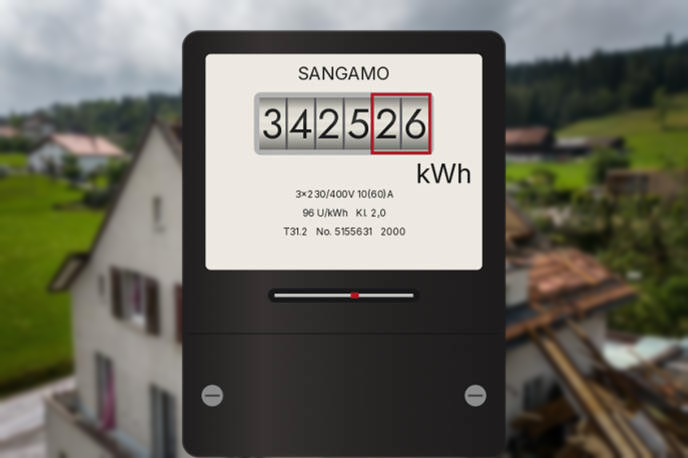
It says 3425.26 kWh
